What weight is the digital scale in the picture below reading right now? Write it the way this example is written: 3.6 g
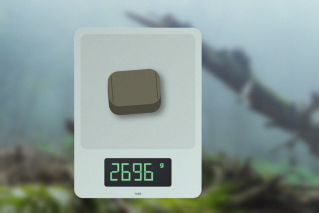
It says 2696 g
